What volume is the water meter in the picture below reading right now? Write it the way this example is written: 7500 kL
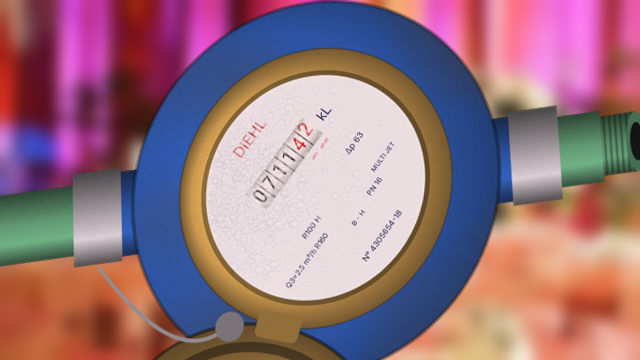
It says 711.42 kL
